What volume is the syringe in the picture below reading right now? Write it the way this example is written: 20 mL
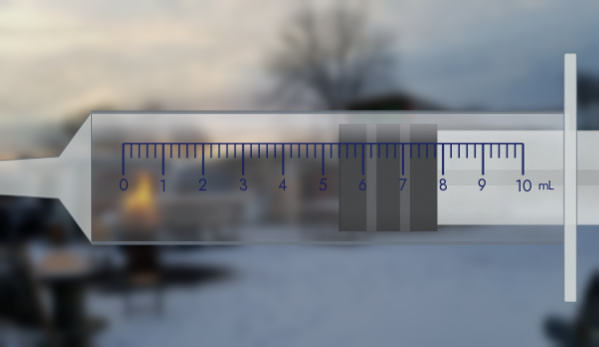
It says 5.4 mL
